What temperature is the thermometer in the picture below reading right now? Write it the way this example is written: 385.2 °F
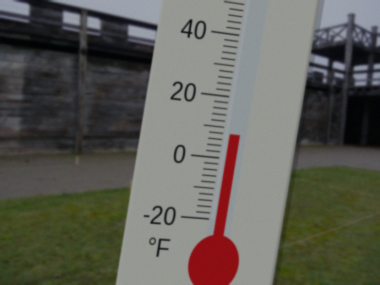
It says 8 °F
